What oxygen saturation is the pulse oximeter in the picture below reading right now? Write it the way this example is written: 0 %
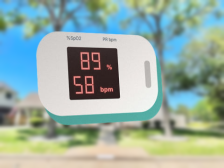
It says 89 %
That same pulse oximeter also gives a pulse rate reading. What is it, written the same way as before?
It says 58 bpm
